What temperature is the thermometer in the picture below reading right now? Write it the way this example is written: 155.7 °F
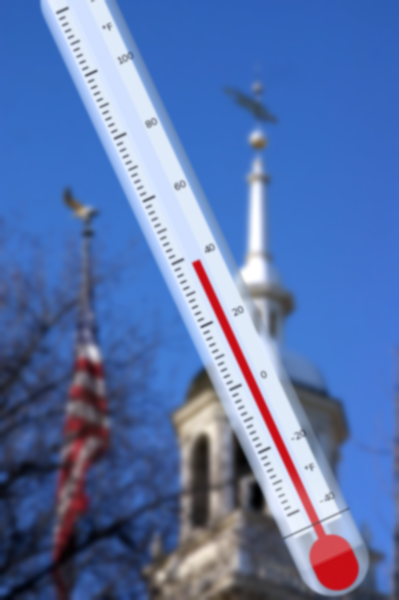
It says 38 °F
